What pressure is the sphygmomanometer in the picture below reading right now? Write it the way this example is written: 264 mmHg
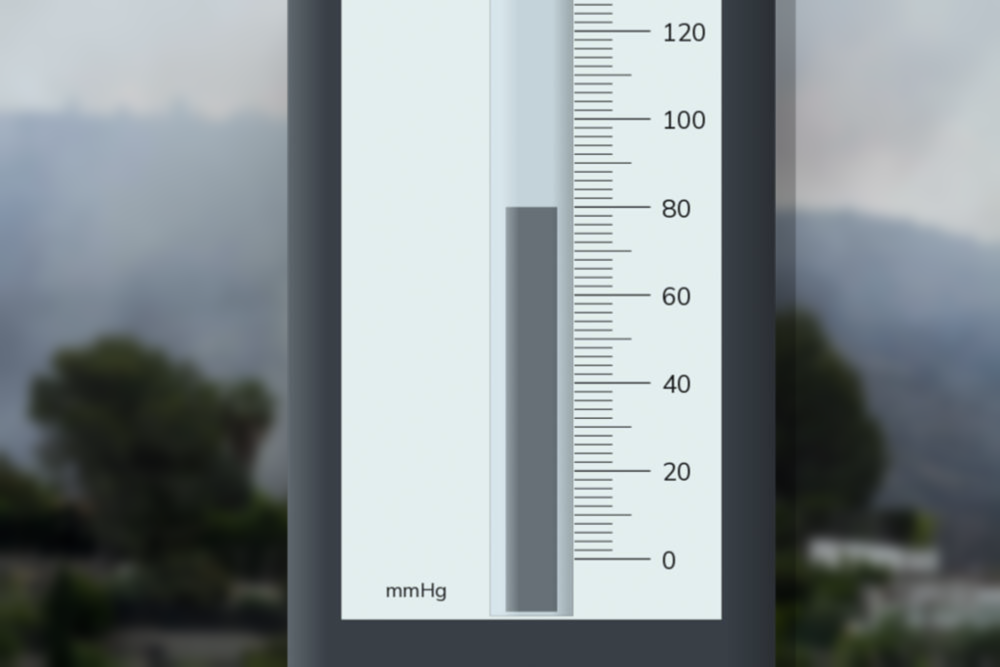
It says 80 mmHg
